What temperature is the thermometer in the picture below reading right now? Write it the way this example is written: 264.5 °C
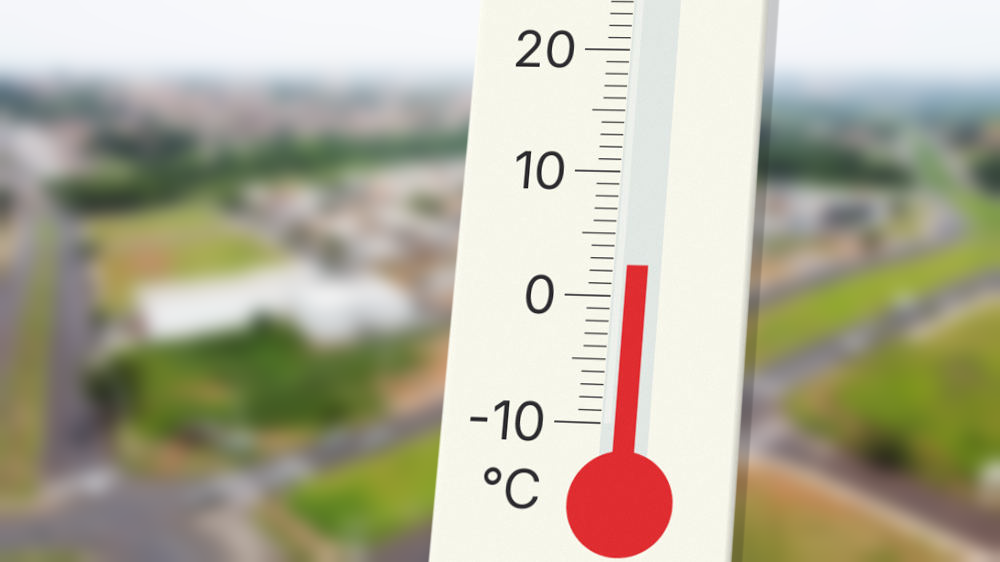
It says 2.5 °C
